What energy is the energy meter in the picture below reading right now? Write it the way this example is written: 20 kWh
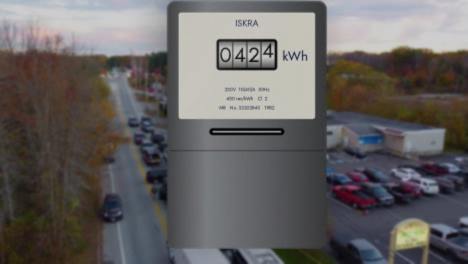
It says 424 kWh
